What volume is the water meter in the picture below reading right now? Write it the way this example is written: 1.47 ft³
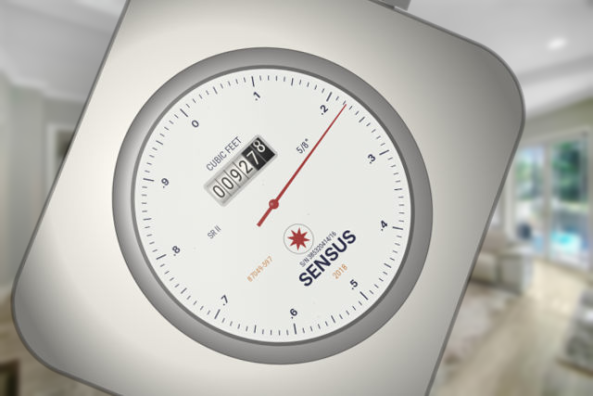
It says 9278.22 ft³
